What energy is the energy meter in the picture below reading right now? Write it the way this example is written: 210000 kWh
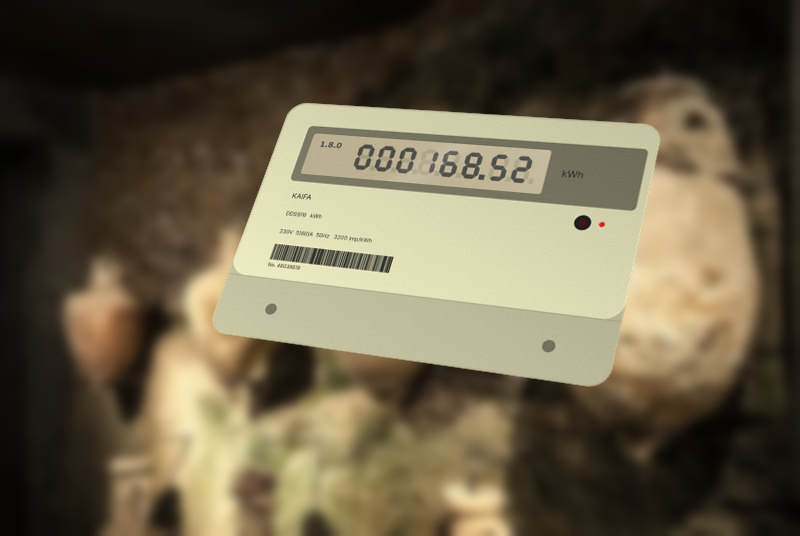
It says 168.52 kWh
